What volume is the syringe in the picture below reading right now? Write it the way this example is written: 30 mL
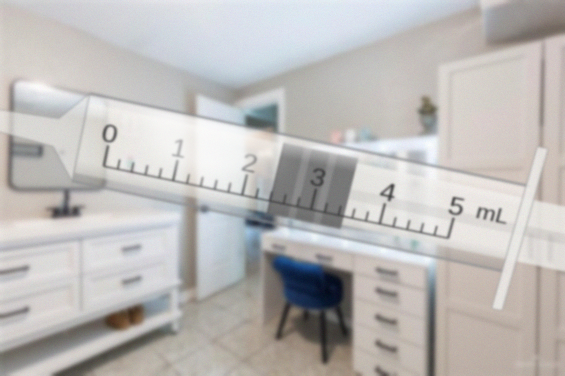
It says 2.4 mL
